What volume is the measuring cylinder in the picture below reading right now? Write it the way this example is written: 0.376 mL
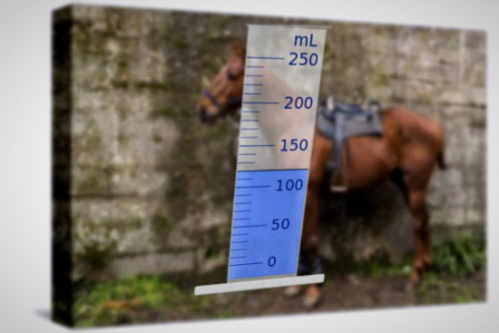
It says 120 mL
